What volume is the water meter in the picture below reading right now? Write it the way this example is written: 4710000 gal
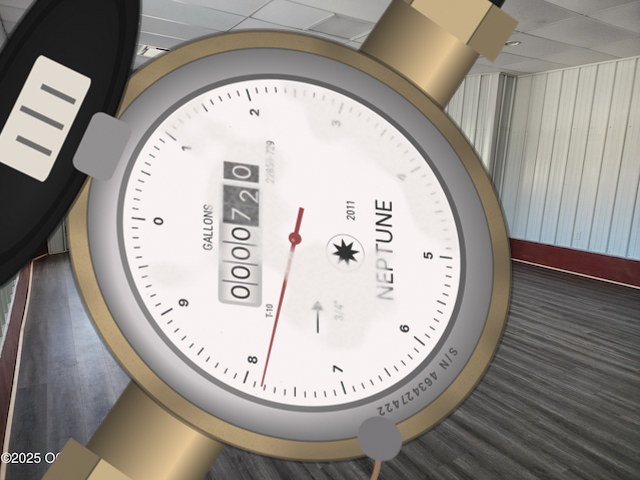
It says 717.8 gal
